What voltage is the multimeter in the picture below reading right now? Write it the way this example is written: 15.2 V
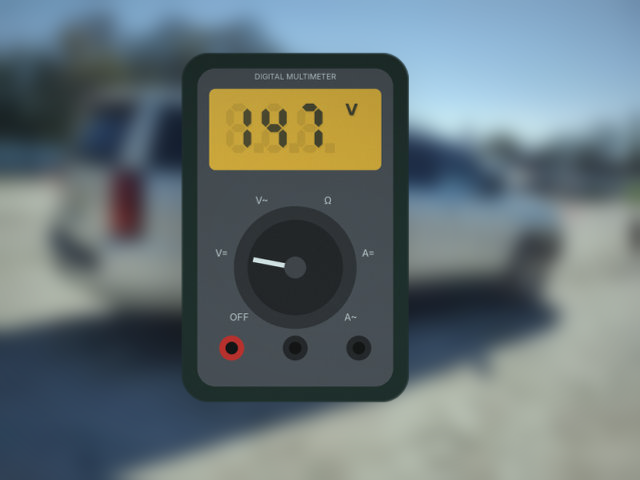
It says 147 V
